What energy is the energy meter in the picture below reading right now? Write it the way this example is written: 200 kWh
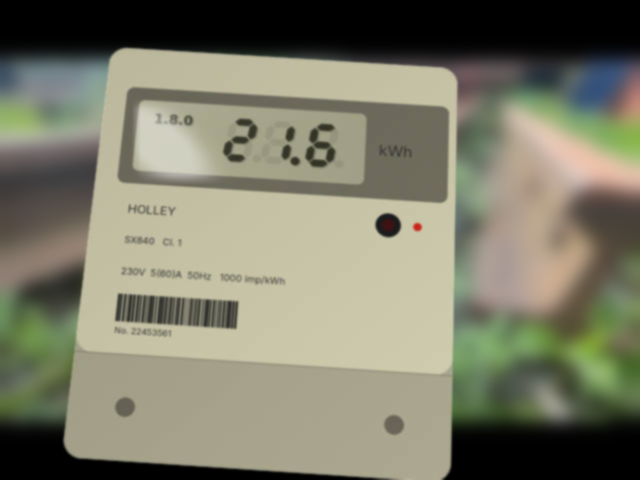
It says 21.6 kWh
